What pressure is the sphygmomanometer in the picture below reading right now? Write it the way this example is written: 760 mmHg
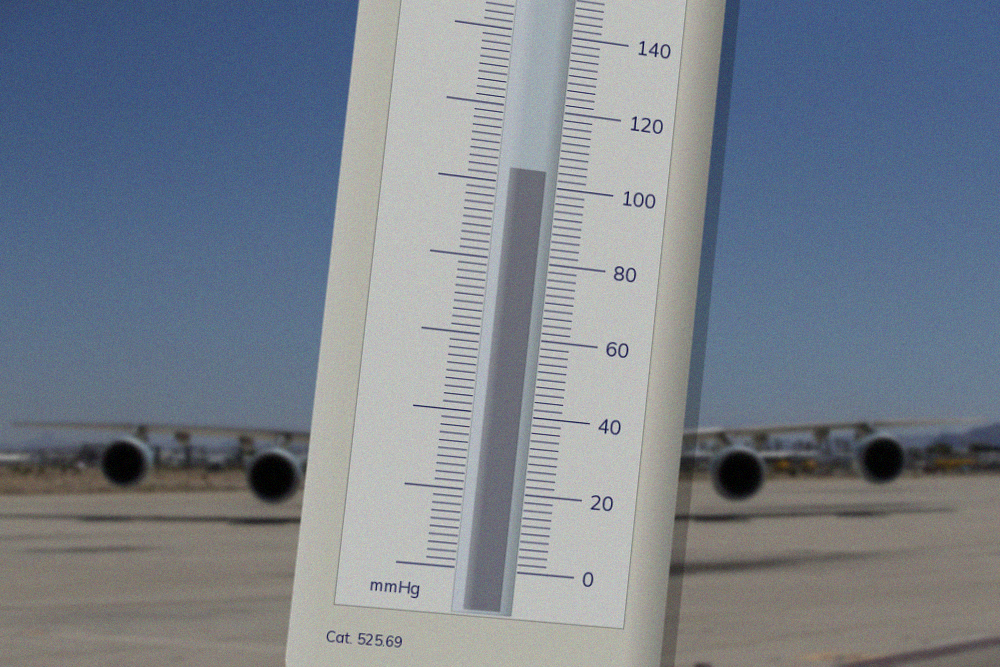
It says 104 mmHg
